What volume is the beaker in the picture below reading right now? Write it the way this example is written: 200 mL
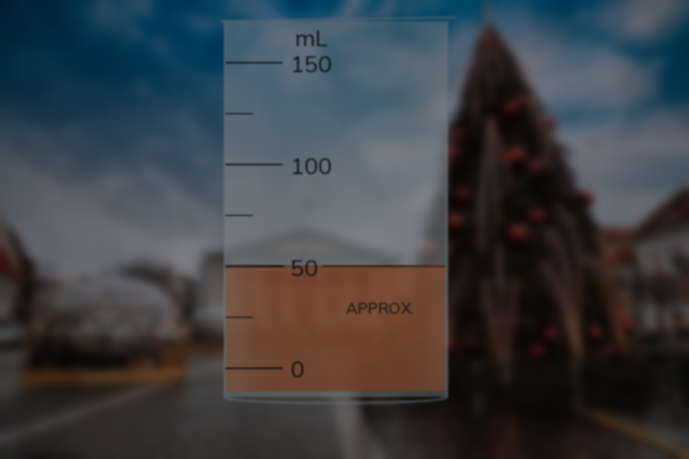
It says 50 mL
